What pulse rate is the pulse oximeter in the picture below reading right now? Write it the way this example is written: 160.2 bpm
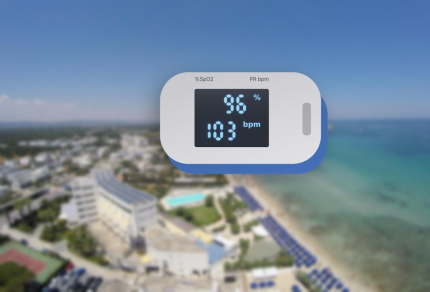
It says 103 bpm
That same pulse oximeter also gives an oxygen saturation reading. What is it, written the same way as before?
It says 96 %
